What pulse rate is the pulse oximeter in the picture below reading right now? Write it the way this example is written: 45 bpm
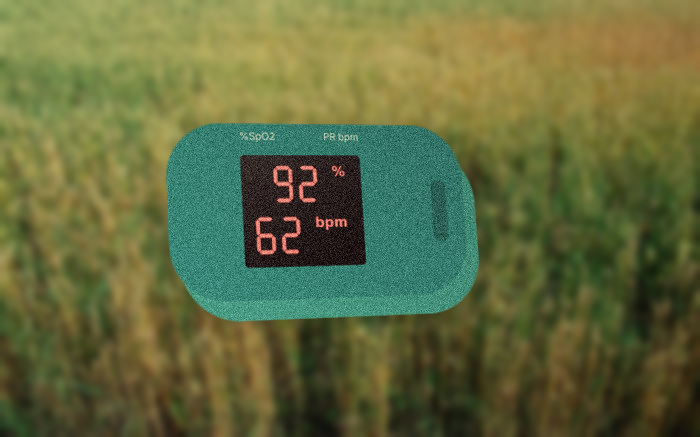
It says 62 bpm
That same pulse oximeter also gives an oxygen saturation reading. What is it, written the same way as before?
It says 92 %
